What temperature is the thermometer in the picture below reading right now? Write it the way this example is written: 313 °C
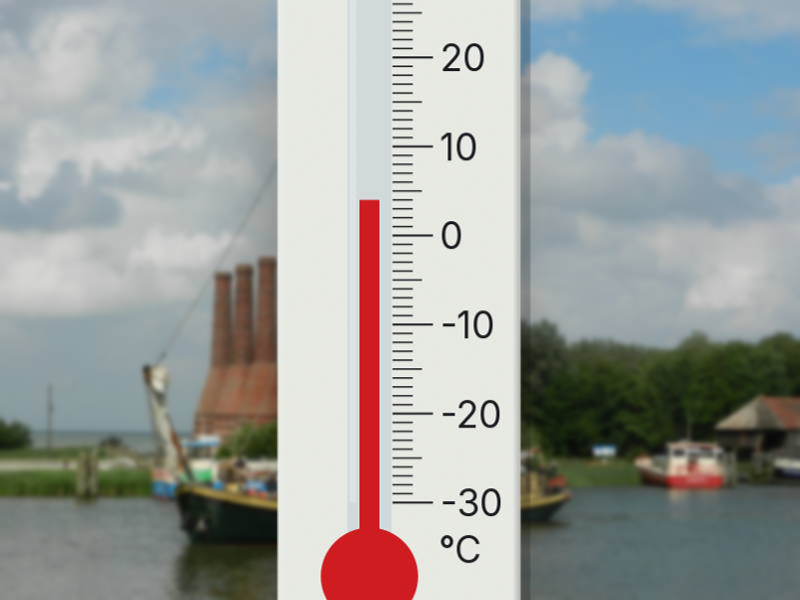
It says 4 °C
